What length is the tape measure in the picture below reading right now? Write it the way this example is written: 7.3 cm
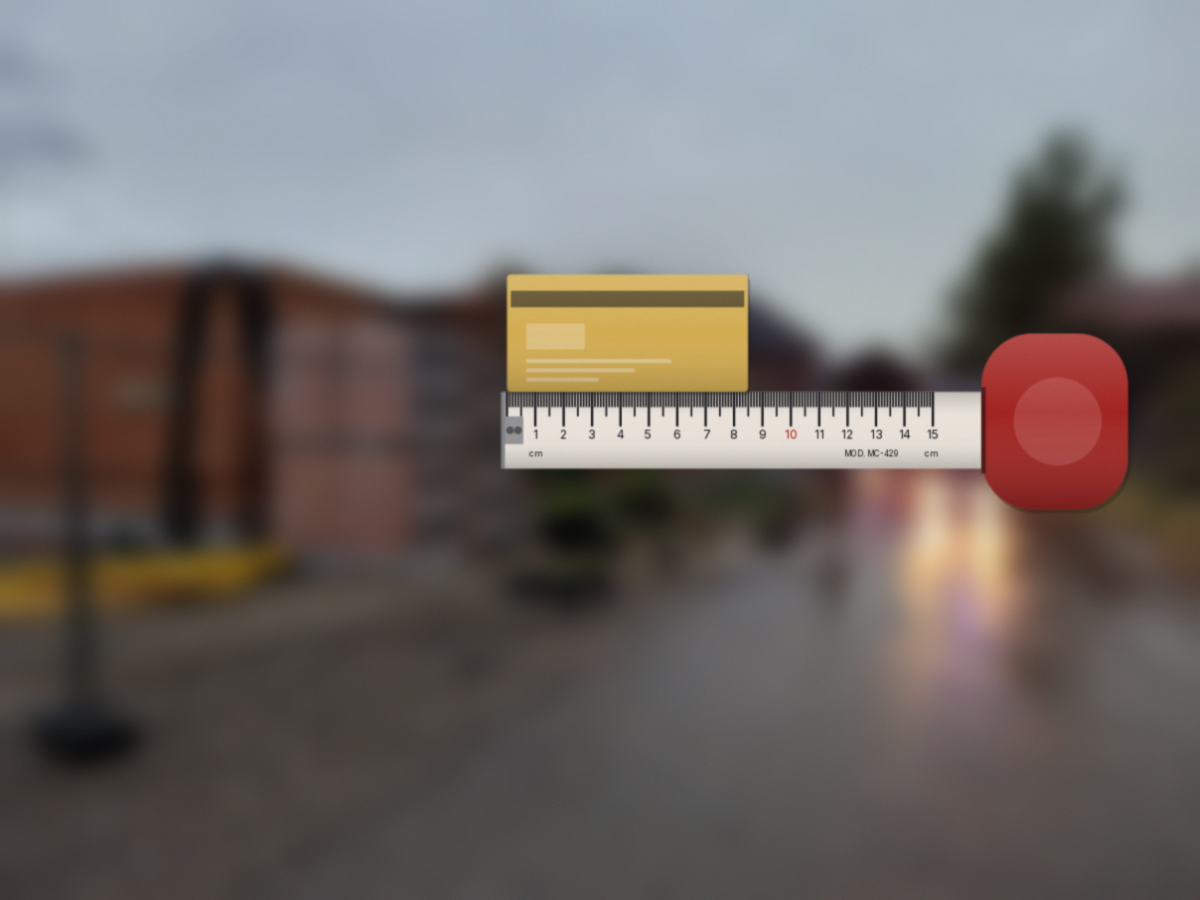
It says 8.5 cm
